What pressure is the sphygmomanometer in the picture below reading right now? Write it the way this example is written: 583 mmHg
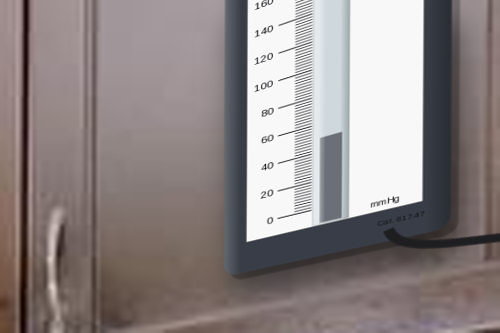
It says 50 mmHg
